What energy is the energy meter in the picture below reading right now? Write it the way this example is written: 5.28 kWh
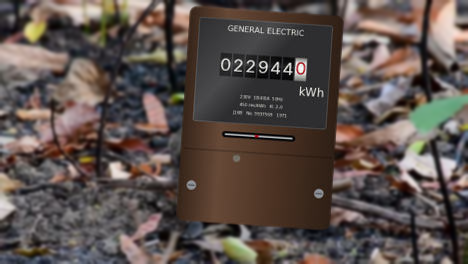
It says 22944.0 kWh
